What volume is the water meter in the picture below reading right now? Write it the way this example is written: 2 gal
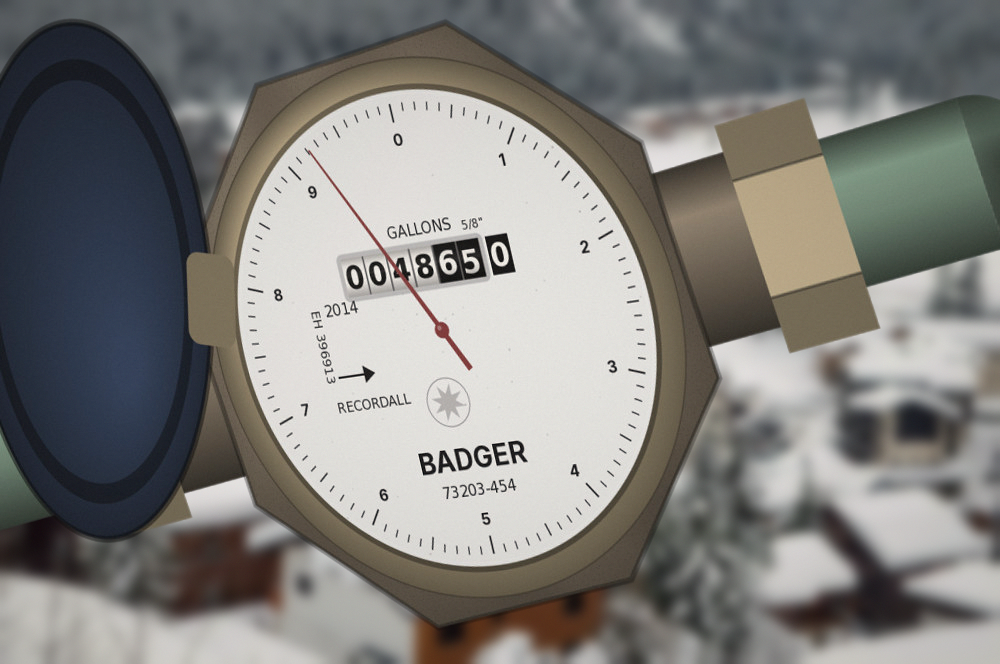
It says 48649.2 gal
